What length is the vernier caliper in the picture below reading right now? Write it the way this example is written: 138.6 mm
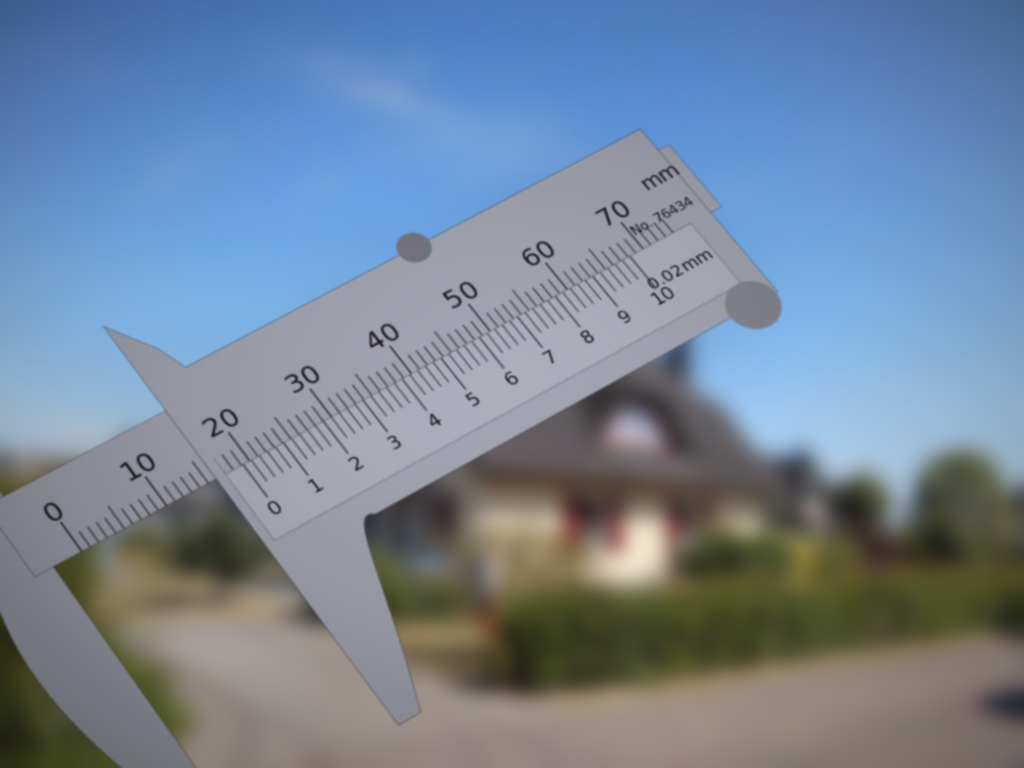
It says 19.2 mm
